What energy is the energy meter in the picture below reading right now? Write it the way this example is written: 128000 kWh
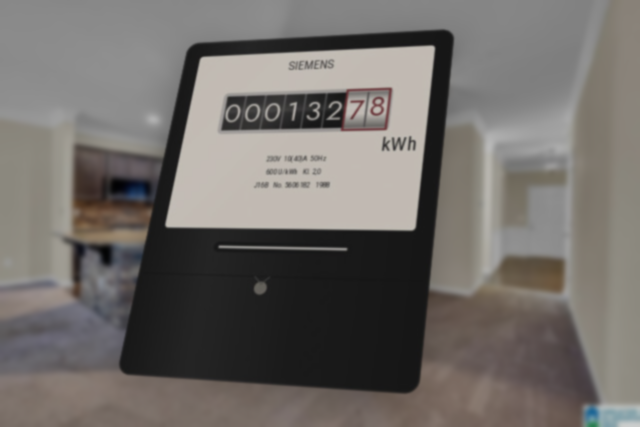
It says 132.78 kWh
